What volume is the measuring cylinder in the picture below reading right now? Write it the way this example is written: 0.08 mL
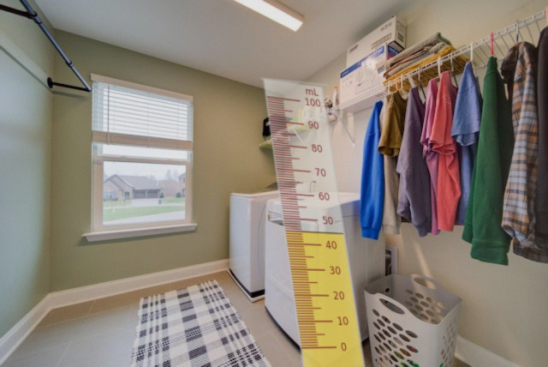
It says 45 mL
